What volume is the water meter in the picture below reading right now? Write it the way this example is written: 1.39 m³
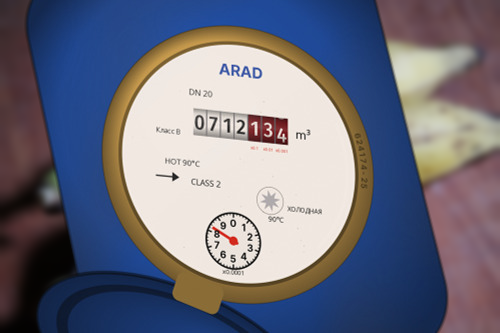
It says 712.1338 m³
